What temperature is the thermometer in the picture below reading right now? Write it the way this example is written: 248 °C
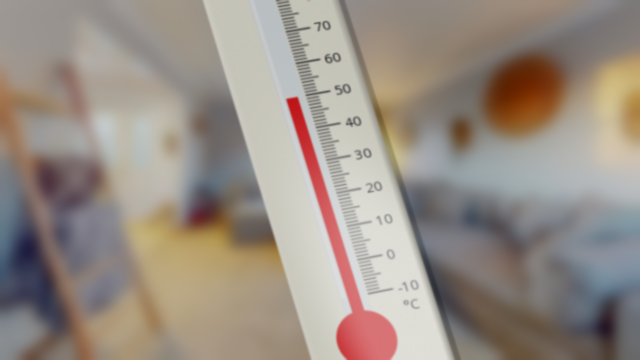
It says 50 °C
